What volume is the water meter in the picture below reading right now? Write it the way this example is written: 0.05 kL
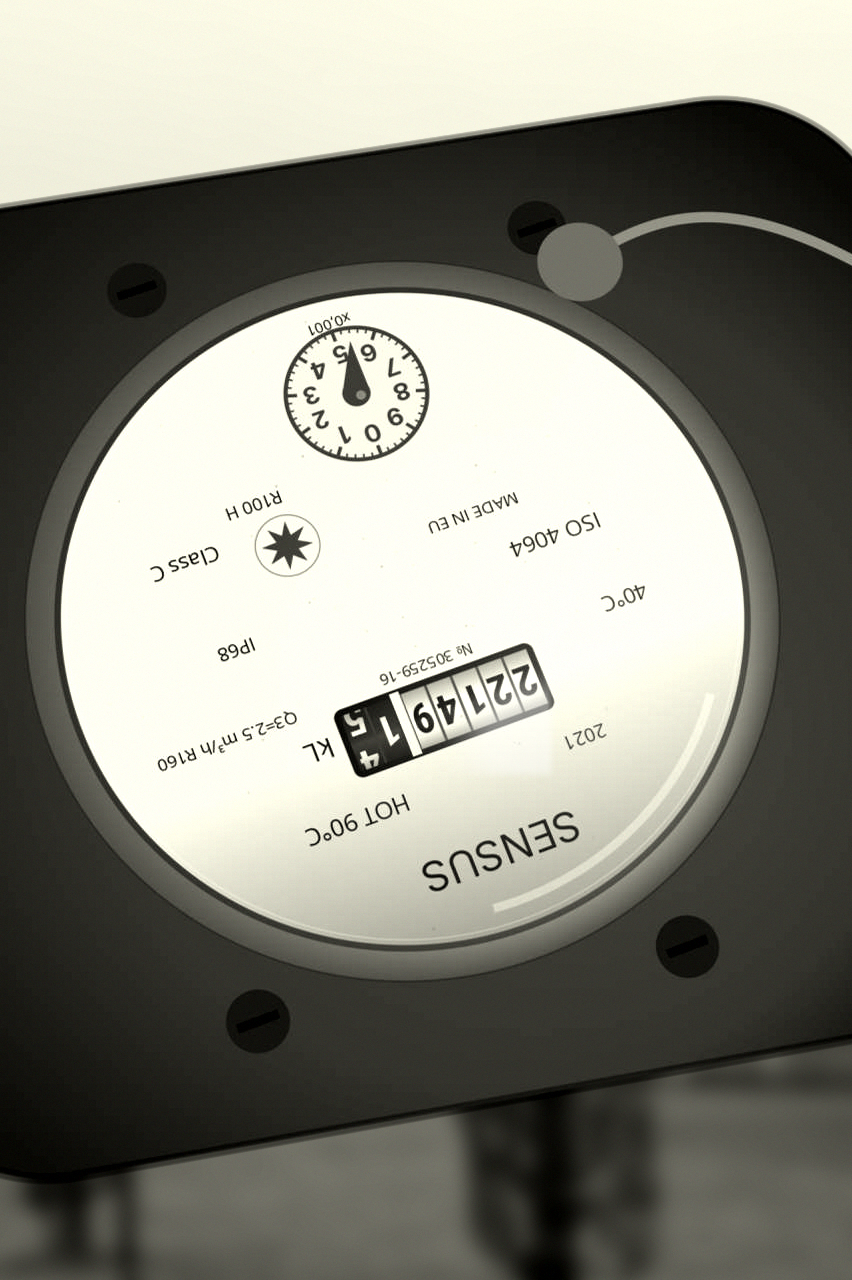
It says 22149.145 kL
